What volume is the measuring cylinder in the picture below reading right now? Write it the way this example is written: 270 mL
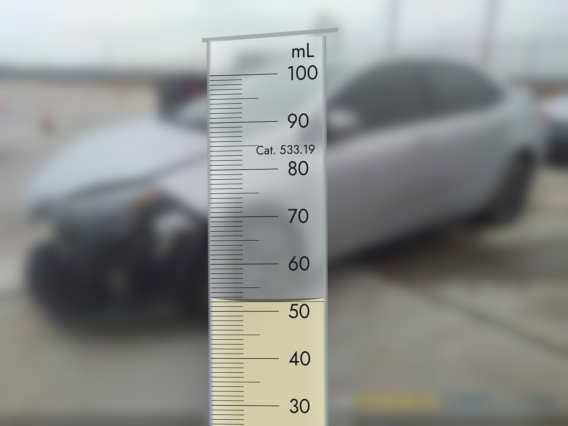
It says 52 mL
